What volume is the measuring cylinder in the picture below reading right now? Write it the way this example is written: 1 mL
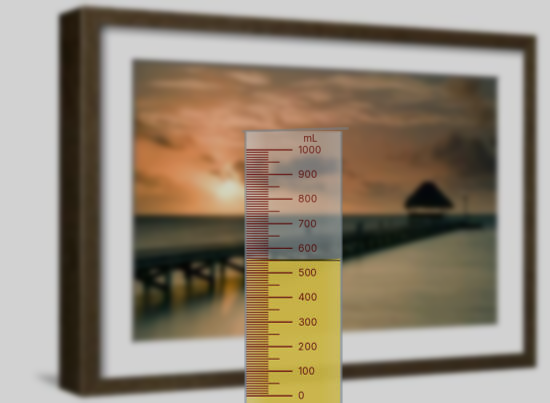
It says 550 mL
